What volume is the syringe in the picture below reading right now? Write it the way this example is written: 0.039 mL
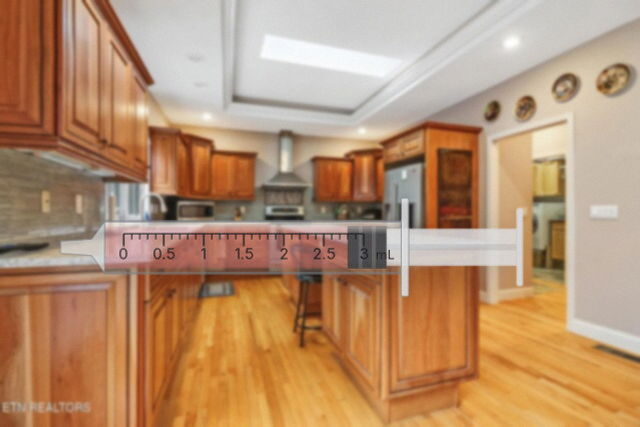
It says 2.8 mL
